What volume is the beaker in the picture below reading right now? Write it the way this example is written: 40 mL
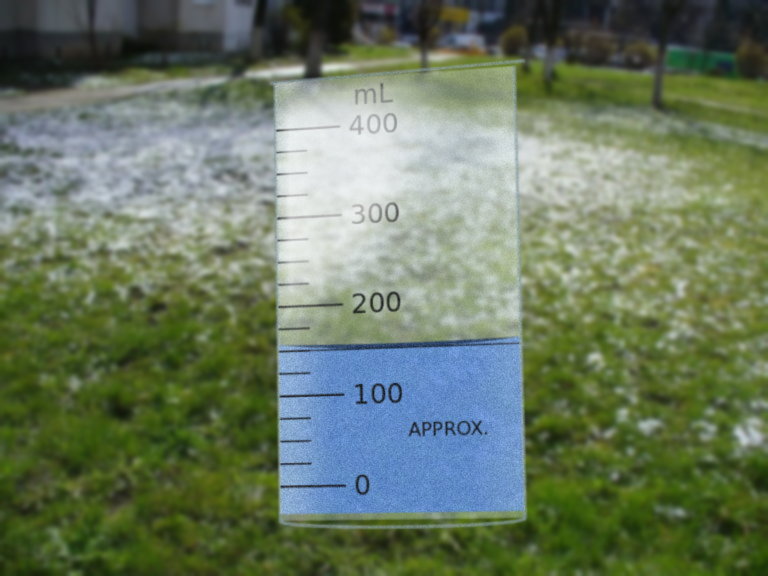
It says 150 mL
